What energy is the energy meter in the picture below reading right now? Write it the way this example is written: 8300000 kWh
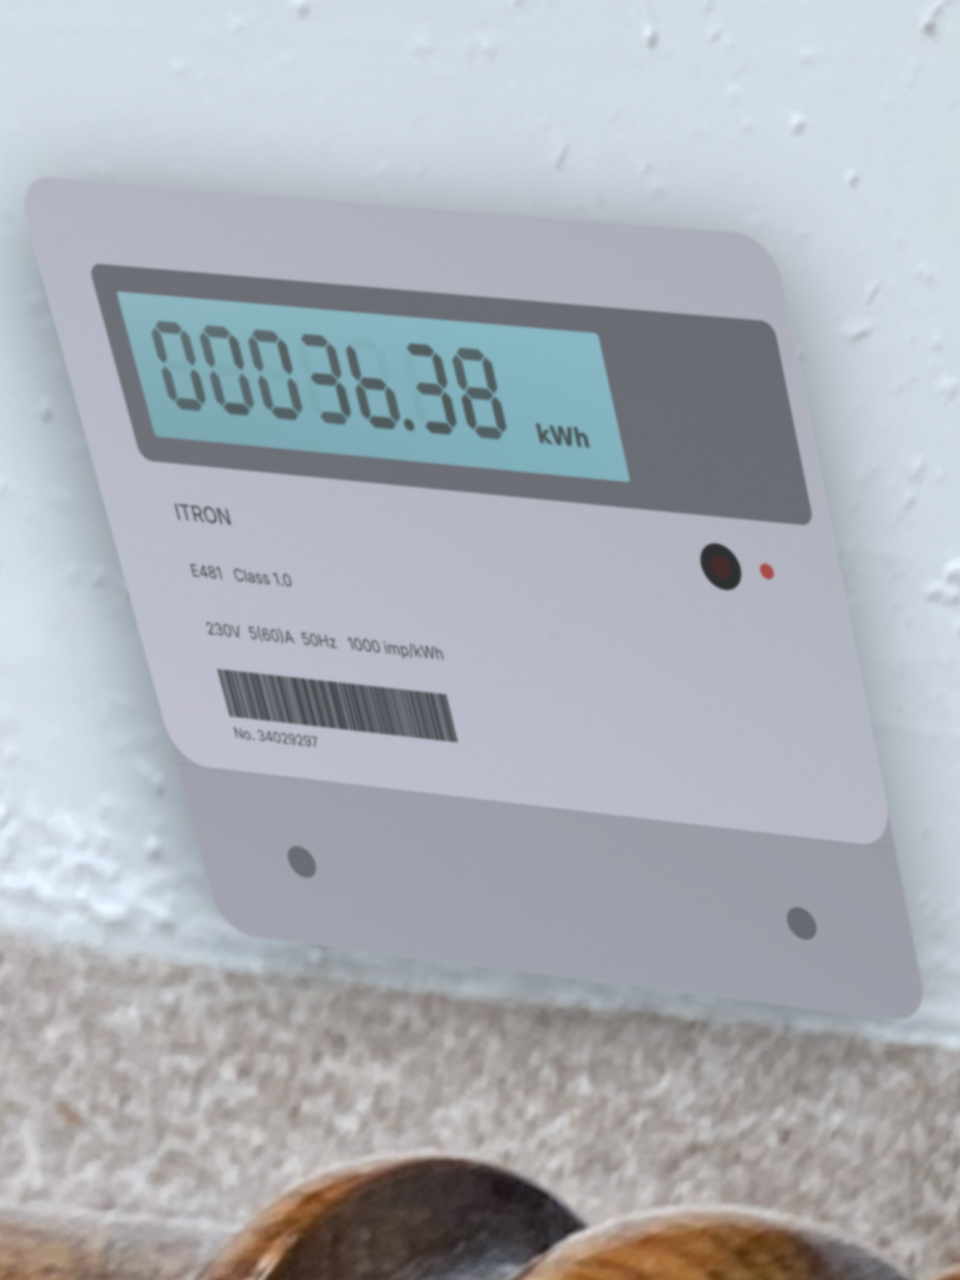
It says 36.38 kWh
